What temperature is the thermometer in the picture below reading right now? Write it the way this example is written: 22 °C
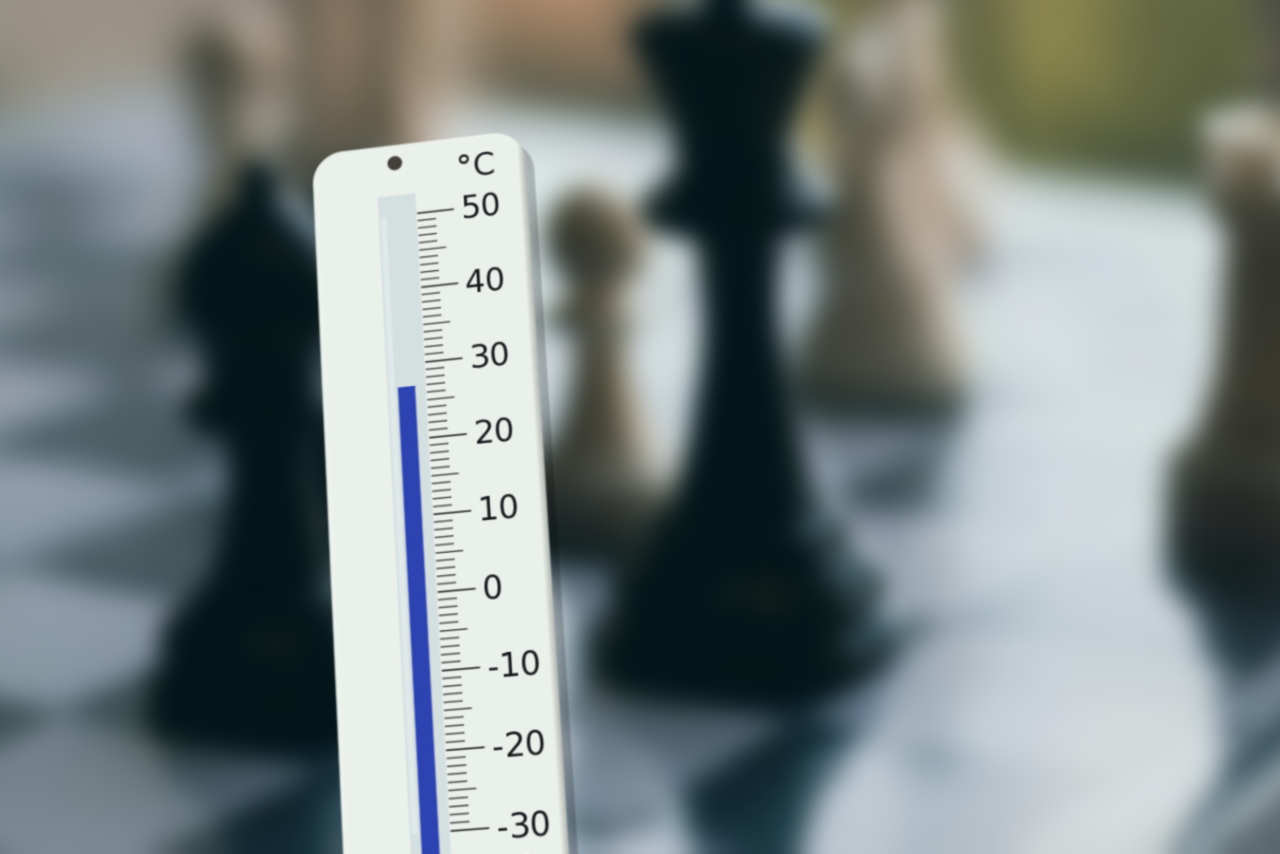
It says 27 °C
